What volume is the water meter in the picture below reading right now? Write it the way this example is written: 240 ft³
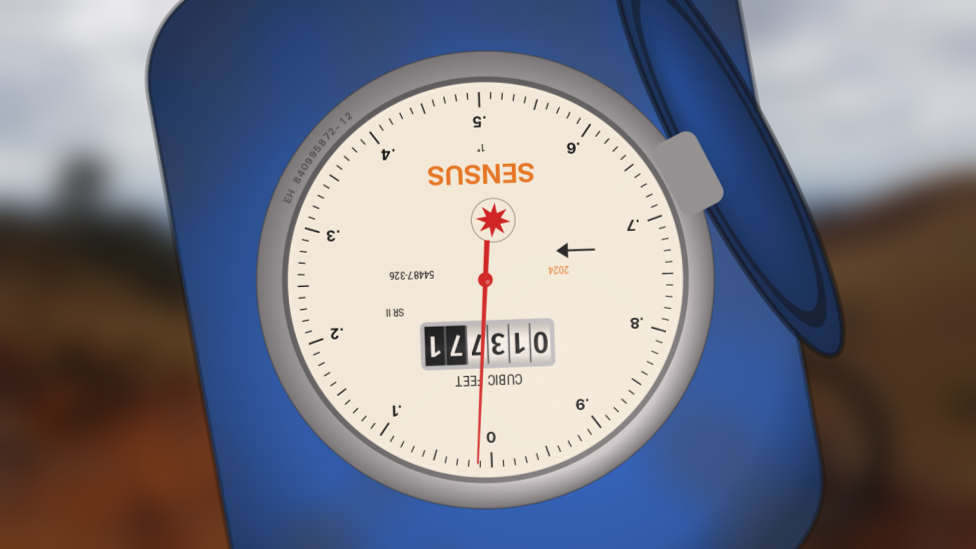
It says 13771.01 ft³
